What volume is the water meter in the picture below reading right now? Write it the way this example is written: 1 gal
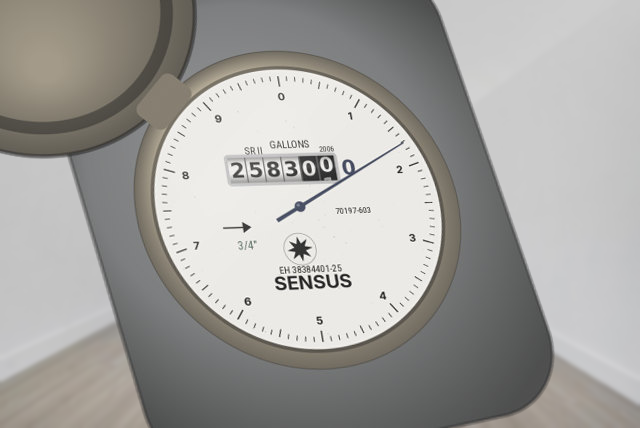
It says 2583001.7 gal
